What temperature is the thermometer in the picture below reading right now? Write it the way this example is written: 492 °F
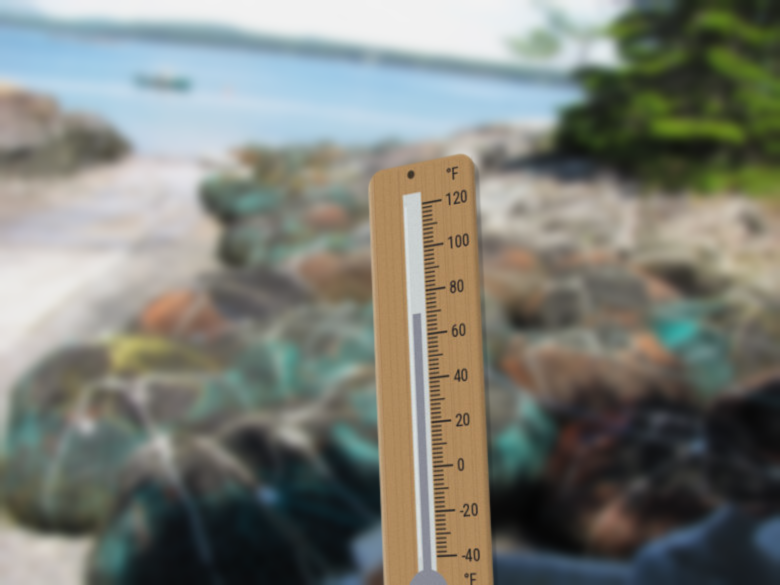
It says 70 °F
